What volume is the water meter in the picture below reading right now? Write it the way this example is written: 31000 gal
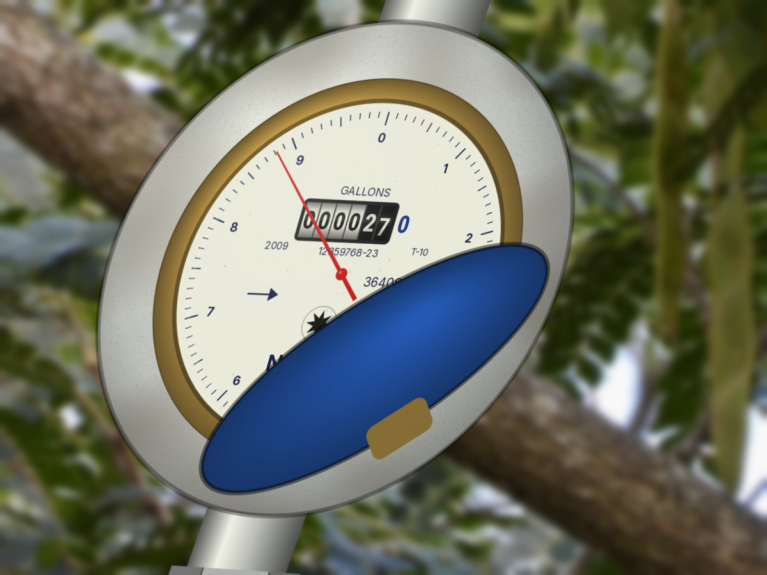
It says 268.8 gal
